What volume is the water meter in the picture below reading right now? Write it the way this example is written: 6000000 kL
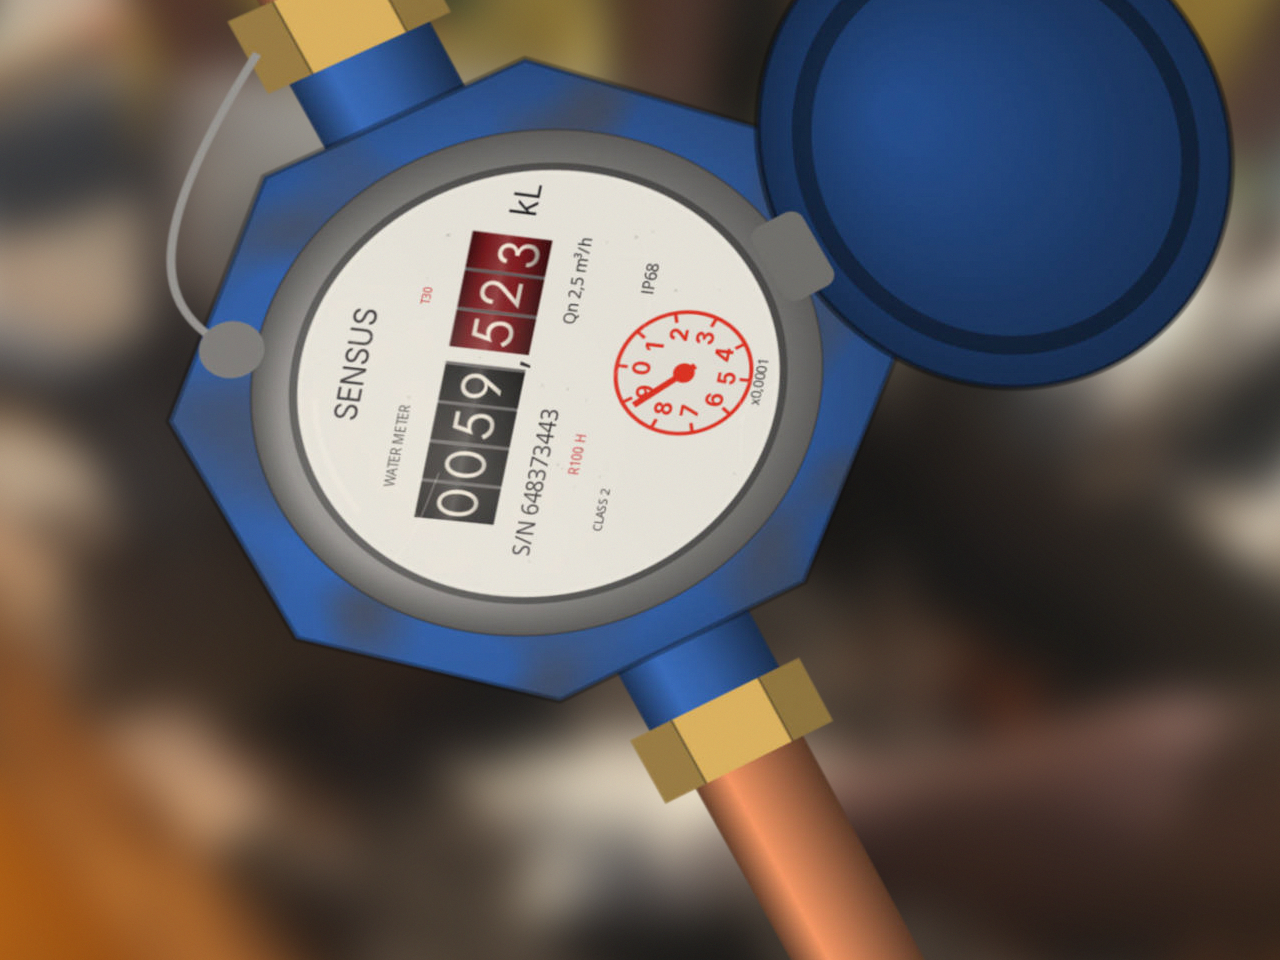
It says 59.5228 kL
